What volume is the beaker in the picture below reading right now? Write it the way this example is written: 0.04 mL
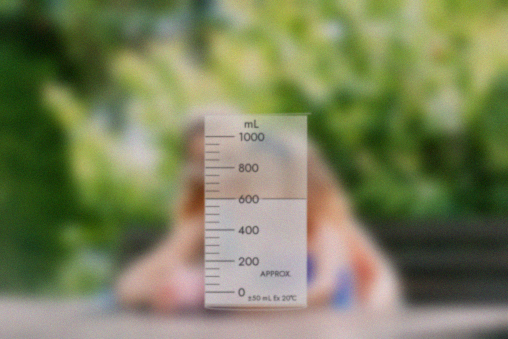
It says 600 mL
